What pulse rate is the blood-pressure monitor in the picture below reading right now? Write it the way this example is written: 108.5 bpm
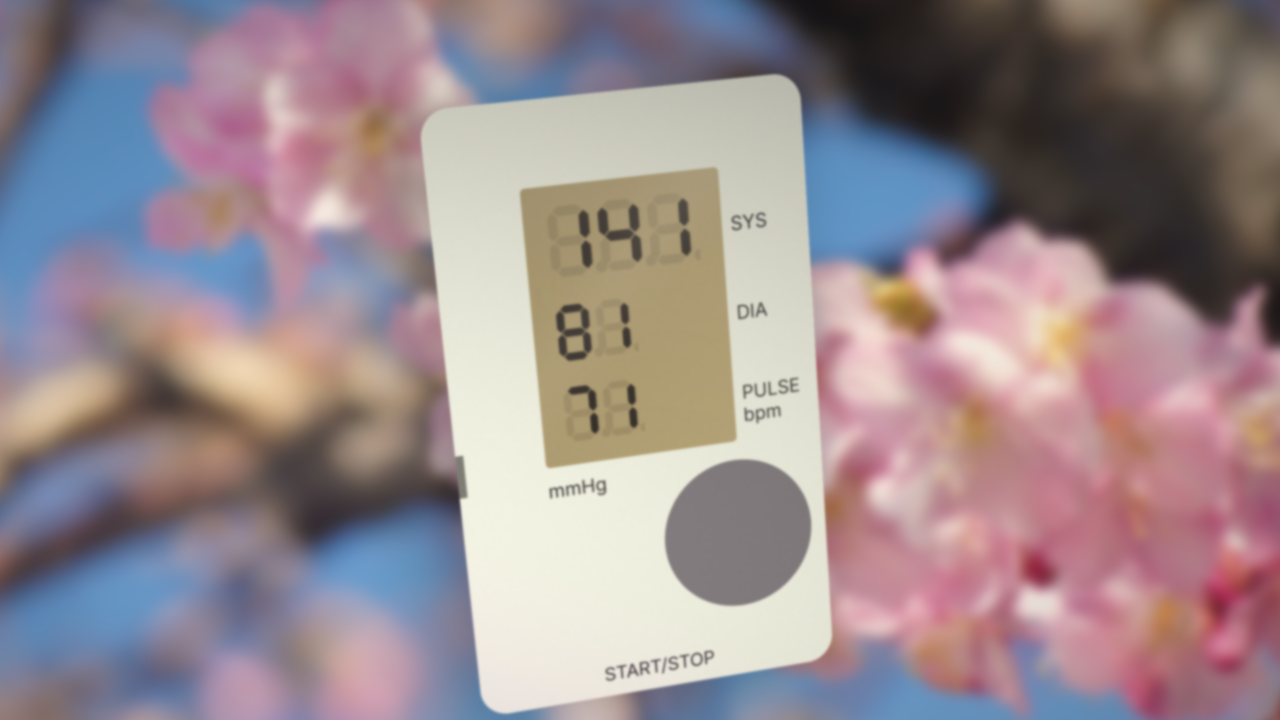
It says 71 bpm
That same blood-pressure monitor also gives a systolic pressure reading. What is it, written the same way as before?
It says 141 mmHg
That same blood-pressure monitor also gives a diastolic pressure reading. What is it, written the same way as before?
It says 81 mmHg
